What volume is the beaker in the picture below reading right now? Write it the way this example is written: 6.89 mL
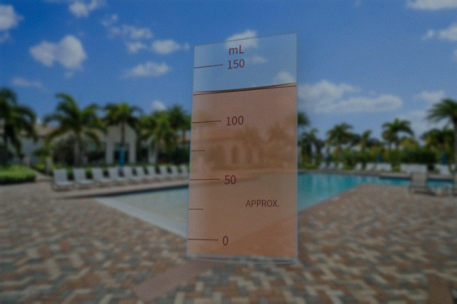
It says 125 mL
